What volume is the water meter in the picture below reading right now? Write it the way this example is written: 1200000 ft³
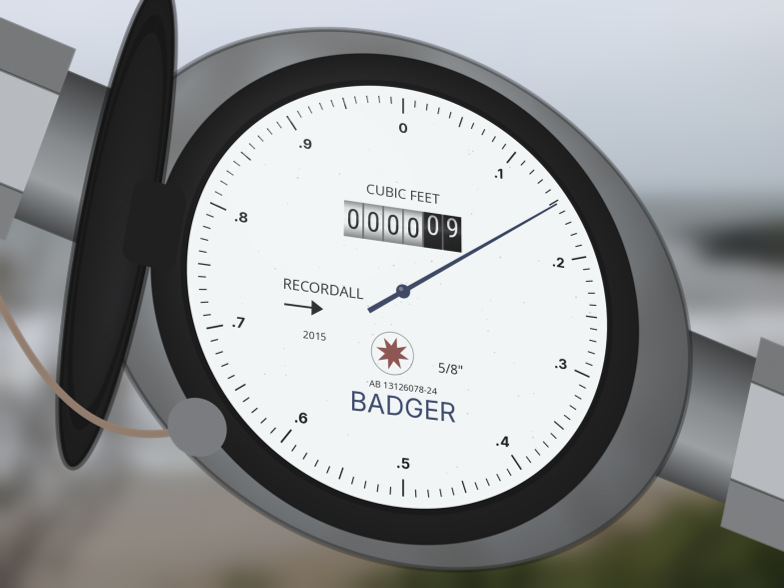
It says 9.15 ft³
